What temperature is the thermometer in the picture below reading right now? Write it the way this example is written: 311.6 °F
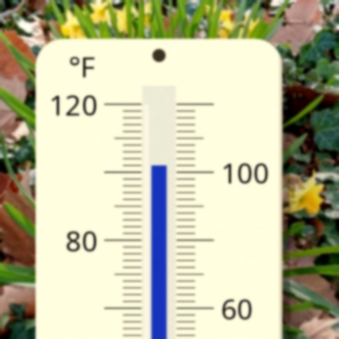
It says 102 °F
